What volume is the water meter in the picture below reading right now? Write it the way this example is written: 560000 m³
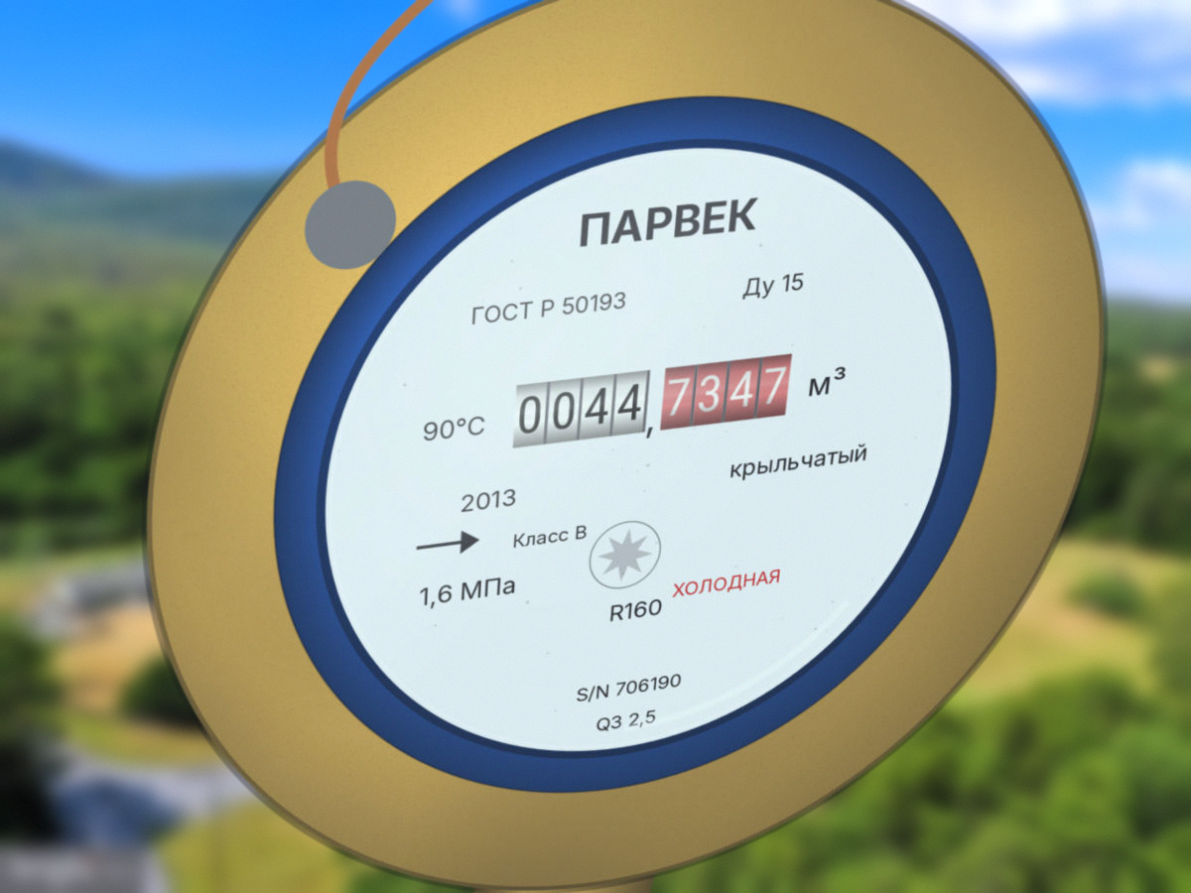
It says 44.7347 m³
